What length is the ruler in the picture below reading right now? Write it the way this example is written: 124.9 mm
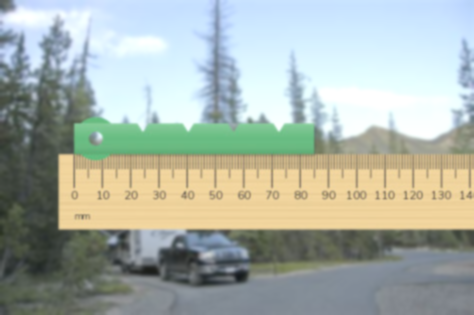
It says 85 mm
